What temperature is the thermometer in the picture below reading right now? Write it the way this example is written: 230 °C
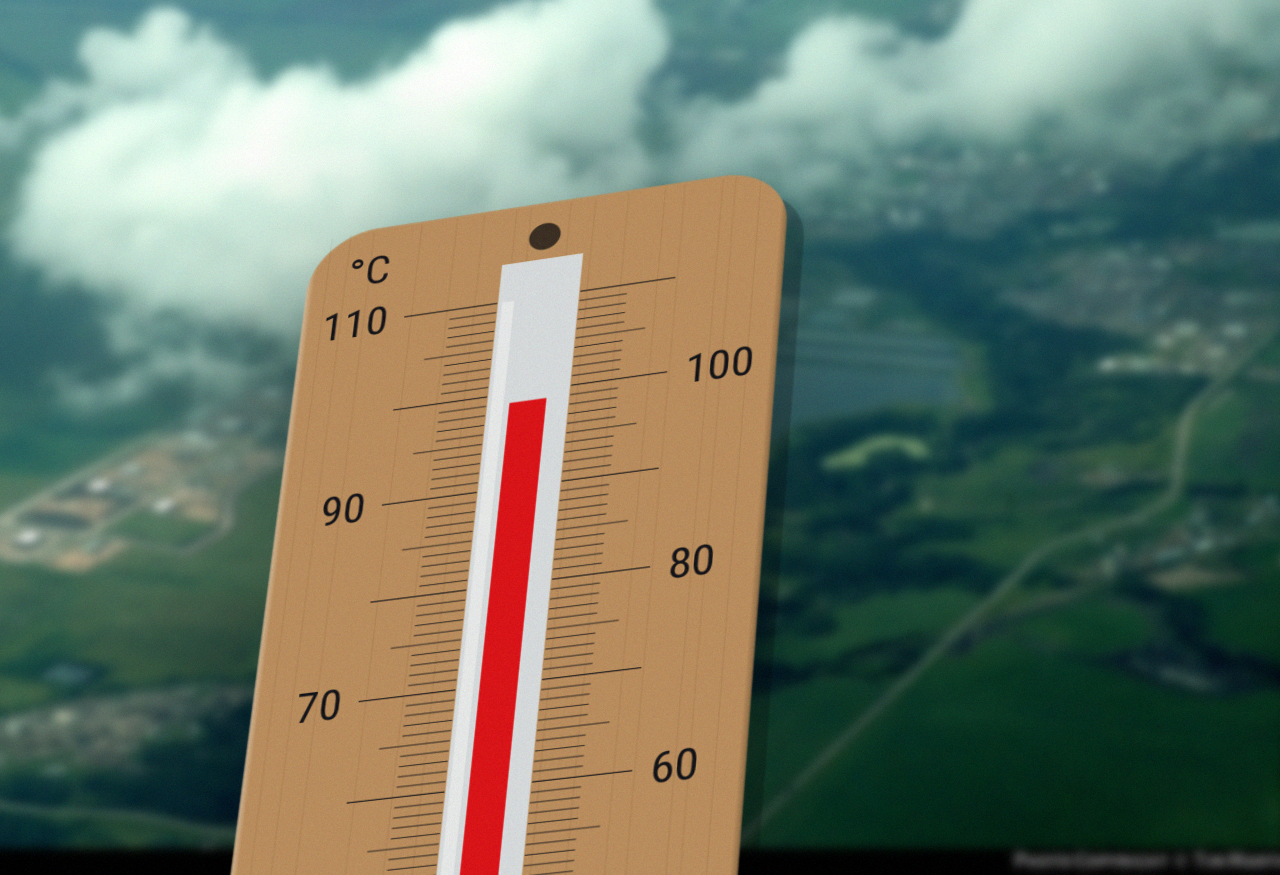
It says 99 °C
